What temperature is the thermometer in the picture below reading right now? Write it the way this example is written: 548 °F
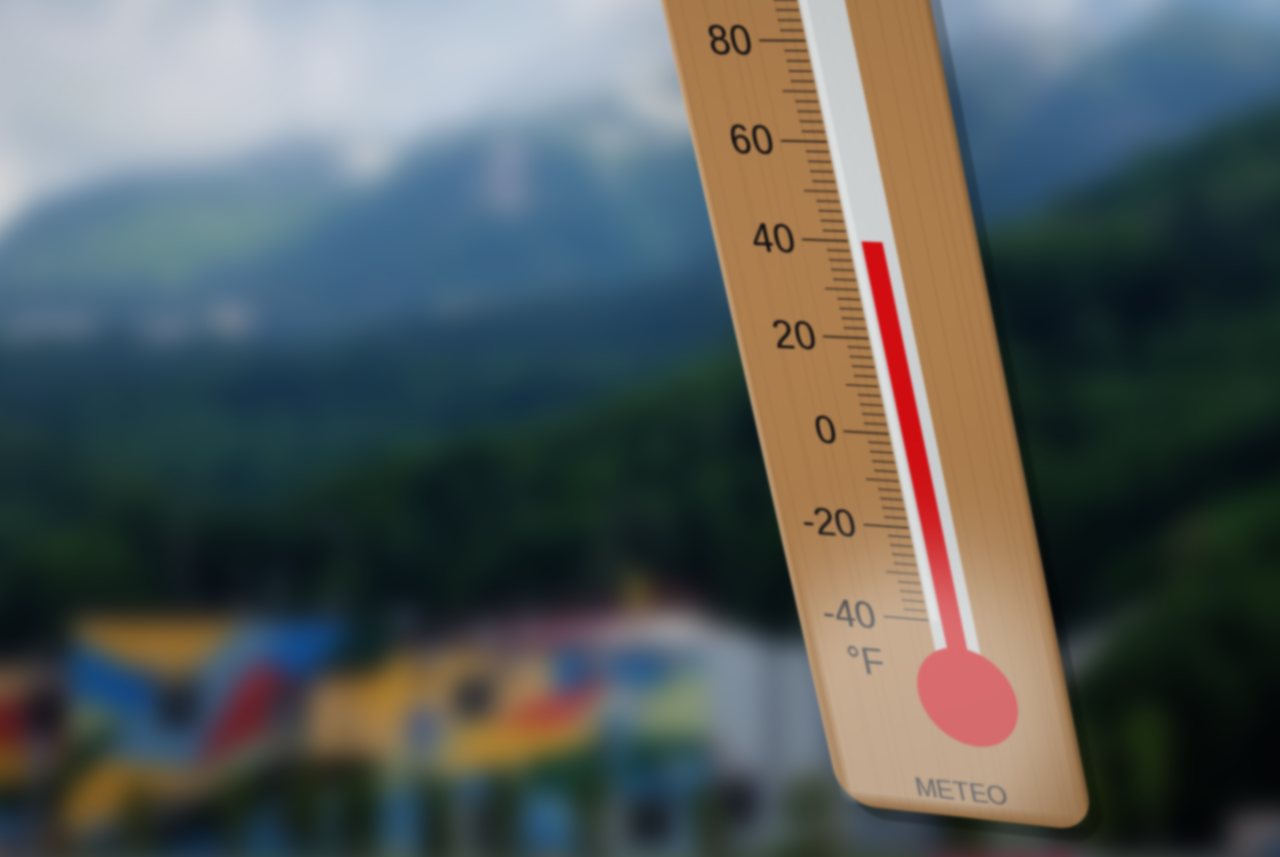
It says 40 °F
